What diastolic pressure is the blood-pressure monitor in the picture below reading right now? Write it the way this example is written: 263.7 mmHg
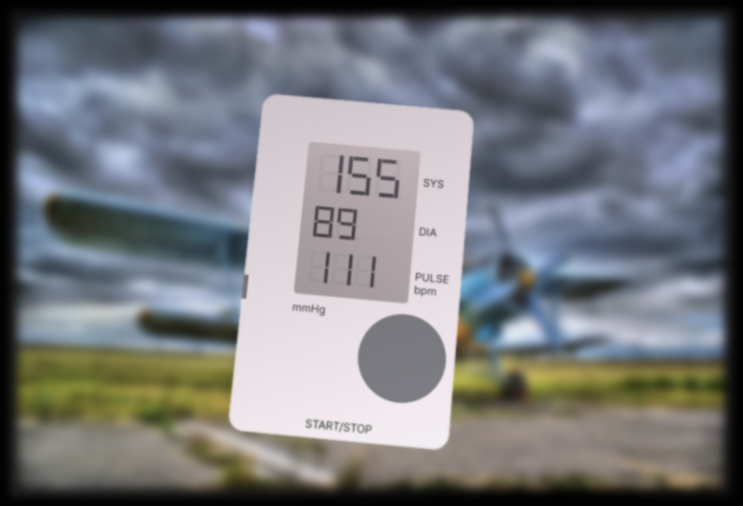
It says 89 mmHg
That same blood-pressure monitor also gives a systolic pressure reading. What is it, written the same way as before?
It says 155 mmHg
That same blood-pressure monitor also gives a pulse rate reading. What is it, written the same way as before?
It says 111 bpm
